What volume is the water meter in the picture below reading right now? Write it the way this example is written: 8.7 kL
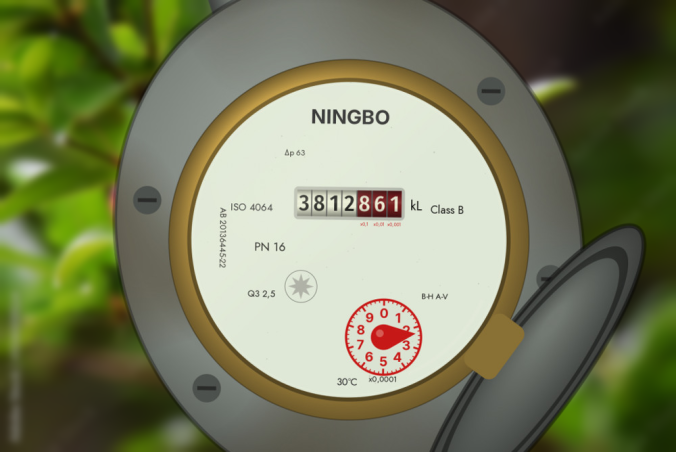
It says 3812.8612 kL
